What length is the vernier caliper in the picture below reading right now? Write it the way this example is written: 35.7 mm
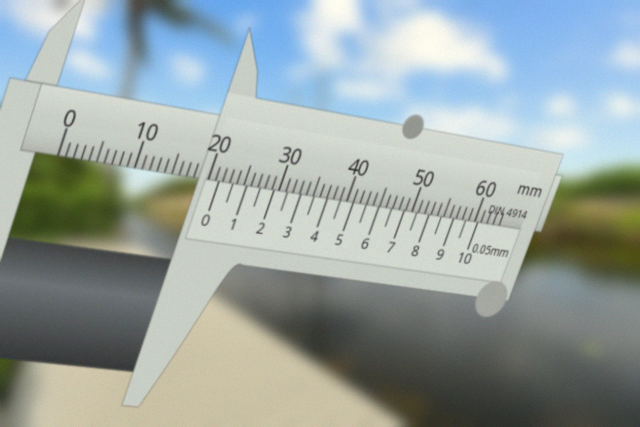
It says 21.5 mm
